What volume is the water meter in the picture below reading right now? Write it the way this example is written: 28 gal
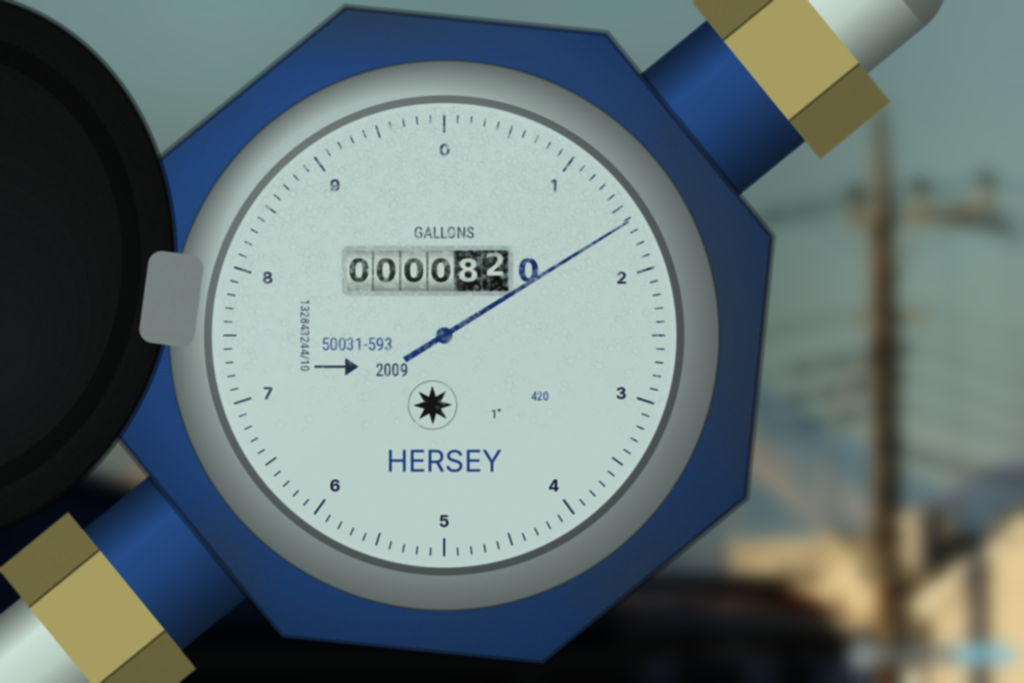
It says 821.6 gal
